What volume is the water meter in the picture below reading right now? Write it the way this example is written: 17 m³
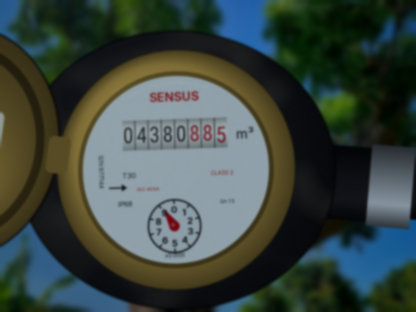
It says 4380.8849 m³
